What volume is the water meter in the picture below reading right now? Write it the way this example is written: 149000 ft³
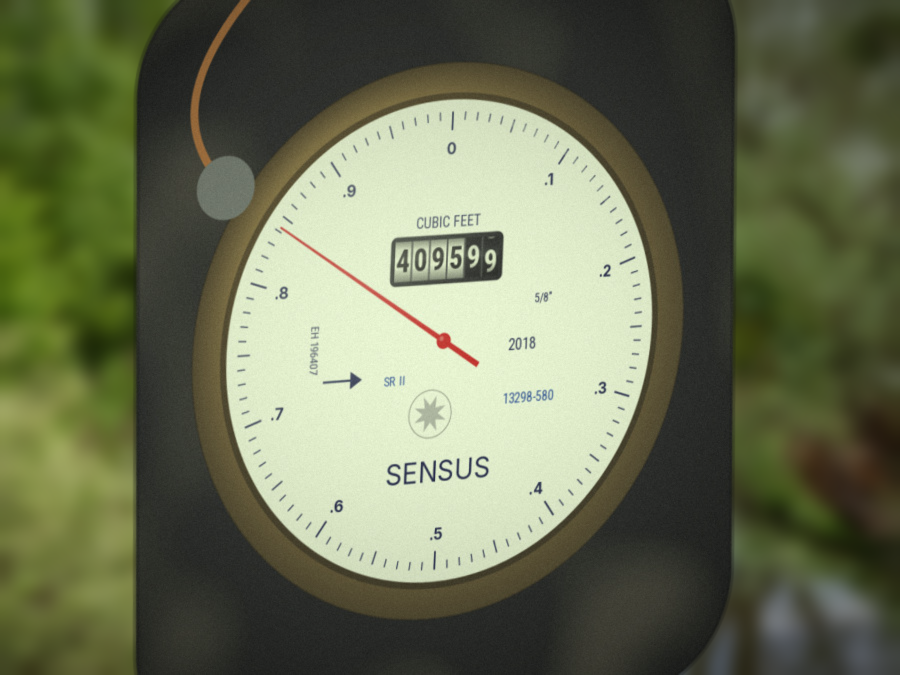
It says 409598.84 ft³
